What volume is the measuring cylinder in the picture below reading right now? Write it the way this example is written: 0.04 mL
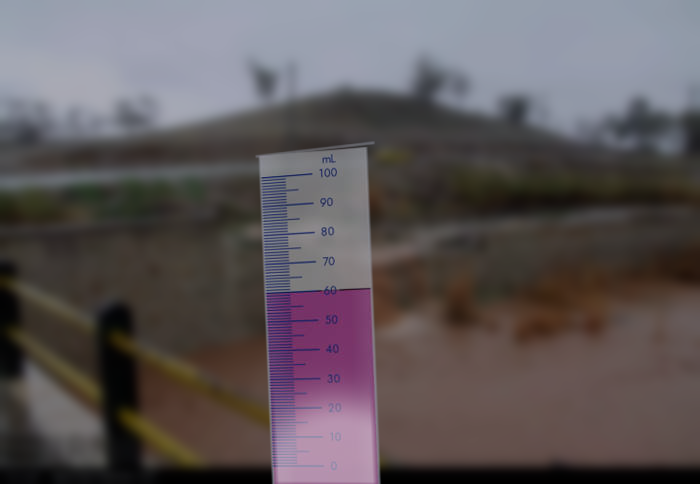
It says 60 mL
